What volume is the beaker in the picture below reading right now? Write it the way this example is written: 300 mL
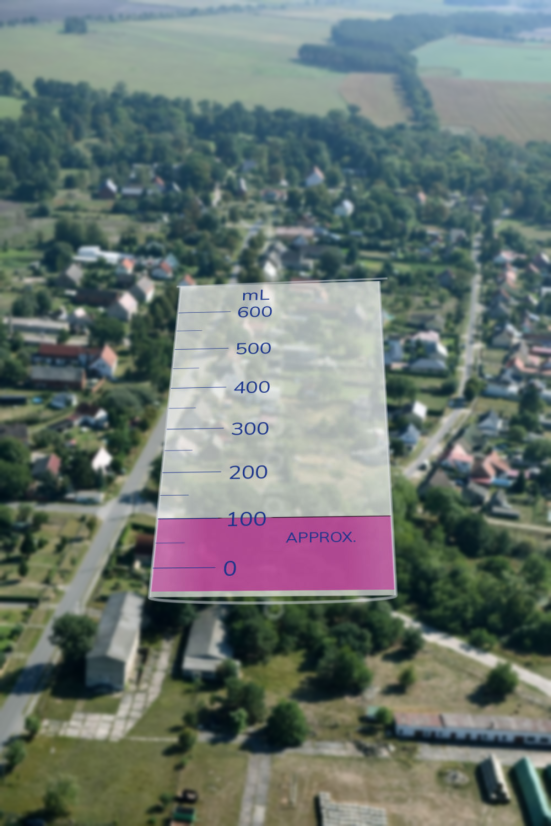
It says 100 mL
